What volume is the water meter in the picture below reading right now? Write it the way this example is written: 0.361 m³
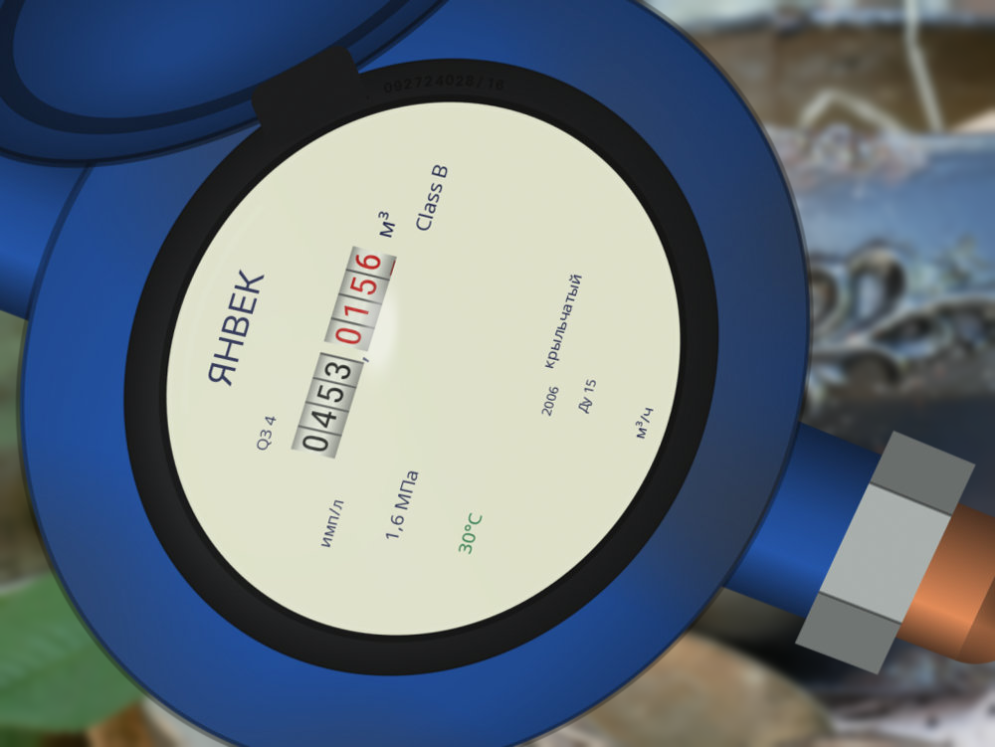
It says 453.0156 m³
